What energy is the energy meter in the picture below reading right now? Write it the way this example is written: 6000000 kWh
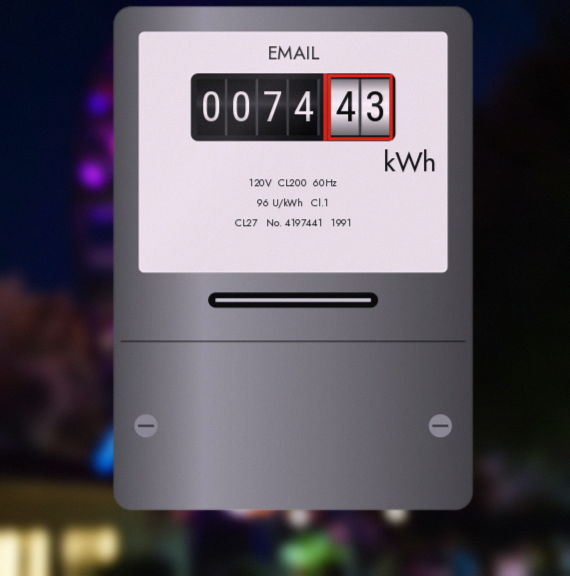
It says 74.43 kWh
